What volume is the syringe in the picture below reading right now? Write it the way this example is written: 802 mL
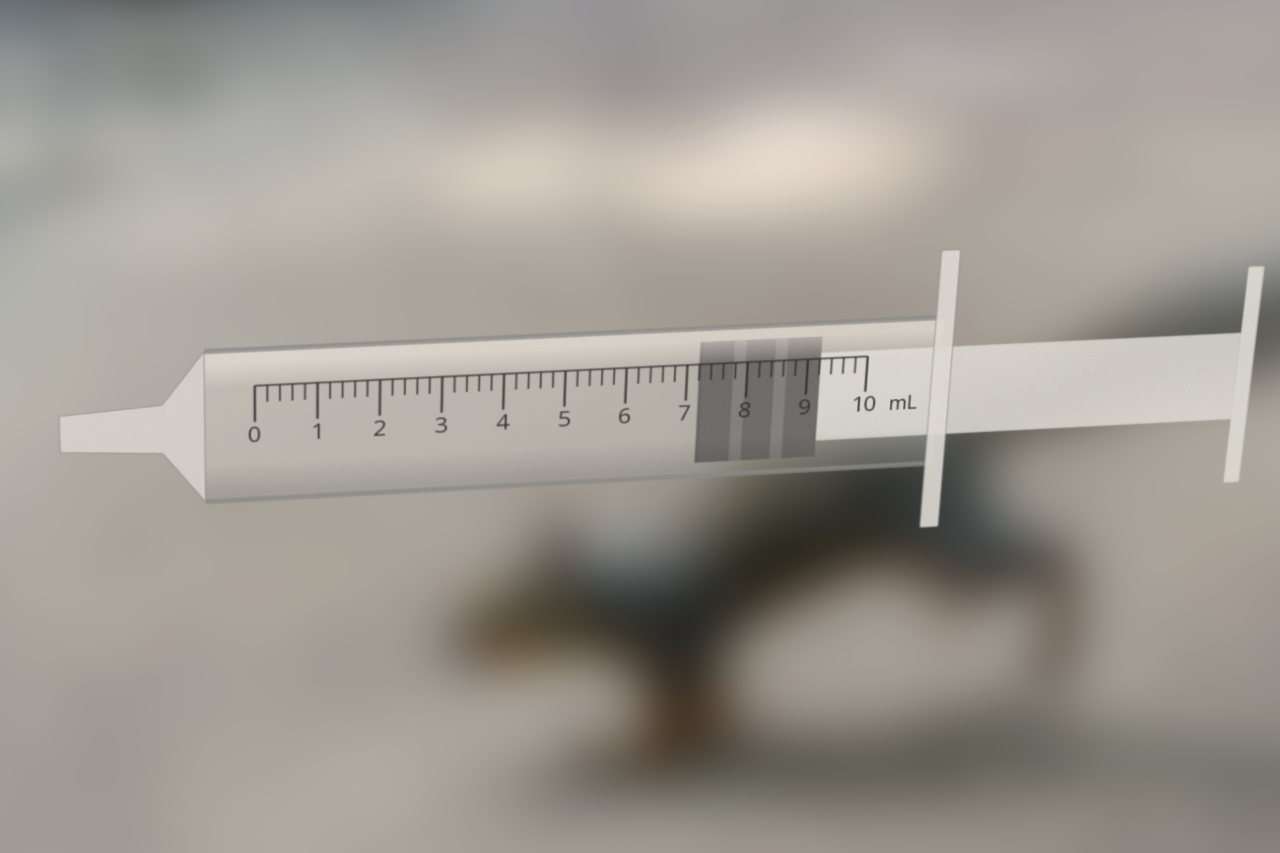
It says 7.2 mL
